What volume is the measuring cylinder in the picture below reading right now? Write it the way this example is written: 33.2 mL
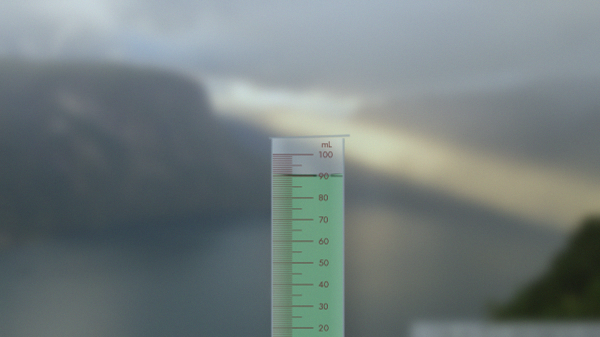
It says 90 mL
